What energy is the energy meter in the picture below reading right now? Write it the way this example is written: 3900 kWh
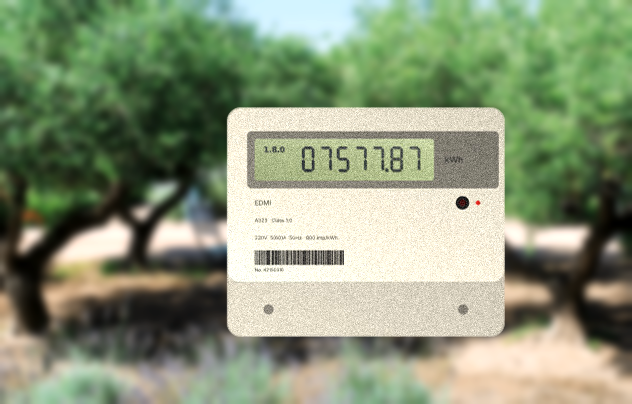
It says 7577.87 kWh
